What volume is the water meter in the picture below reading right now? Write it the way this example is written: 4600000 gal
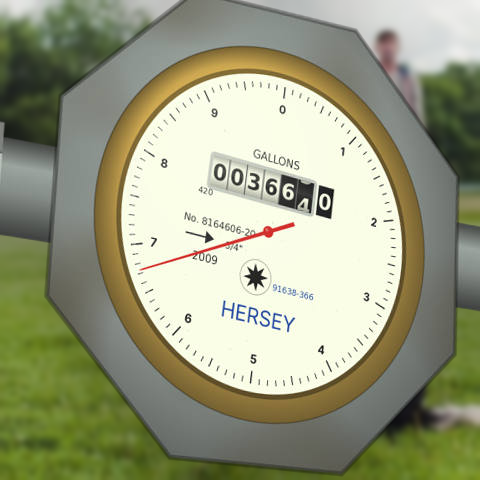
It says 36636.7 gal
